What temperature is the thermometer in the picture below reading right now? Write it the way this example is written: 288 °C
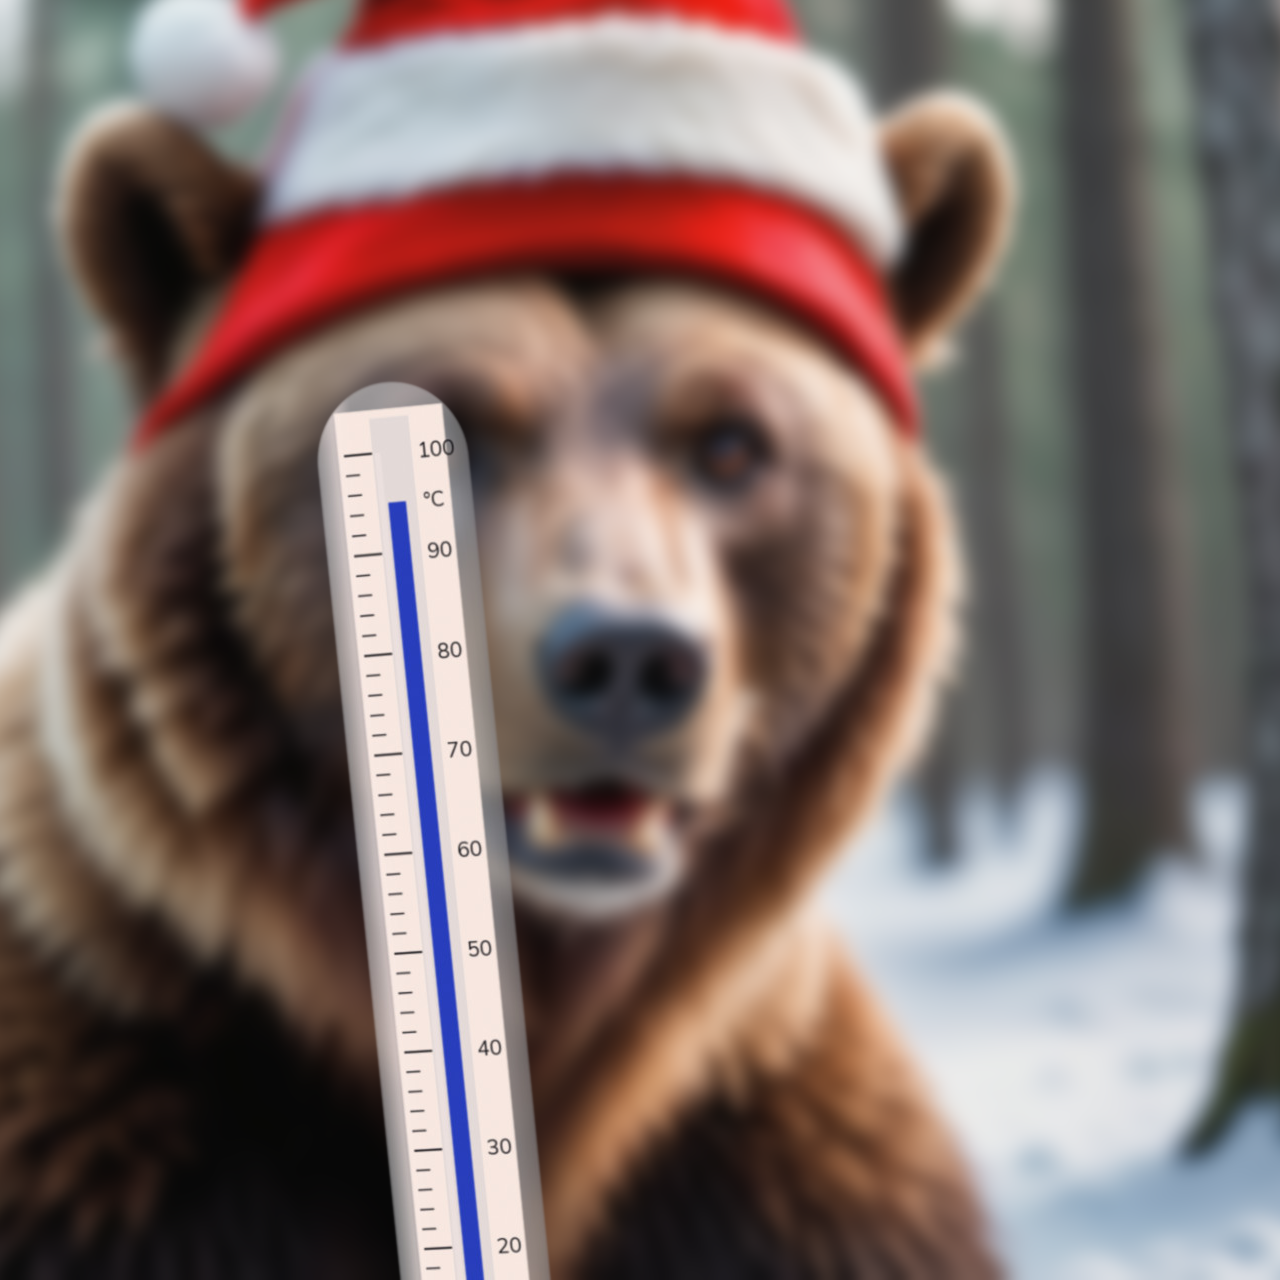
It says 95 °C
